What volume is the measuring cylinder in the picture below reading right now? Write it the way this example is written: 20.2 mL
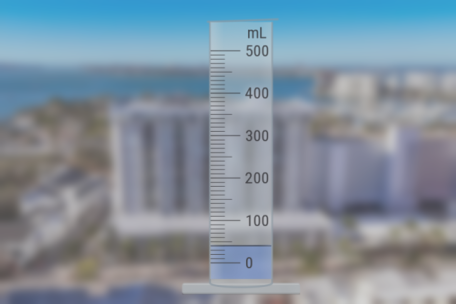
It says 40 mL
